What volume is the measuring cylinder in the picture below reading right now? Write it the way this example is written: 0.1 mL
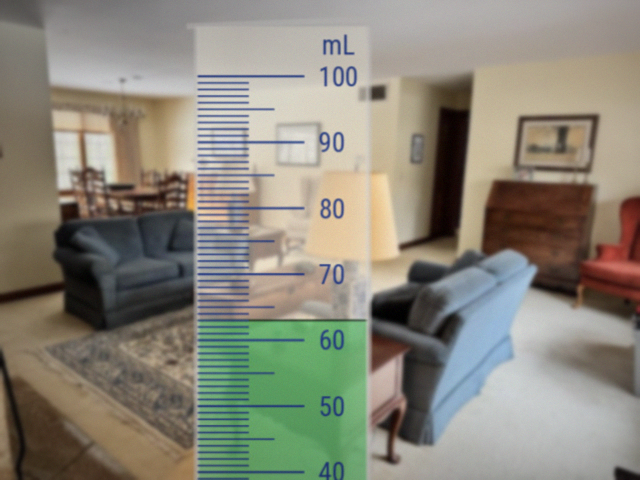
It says 63 mL
